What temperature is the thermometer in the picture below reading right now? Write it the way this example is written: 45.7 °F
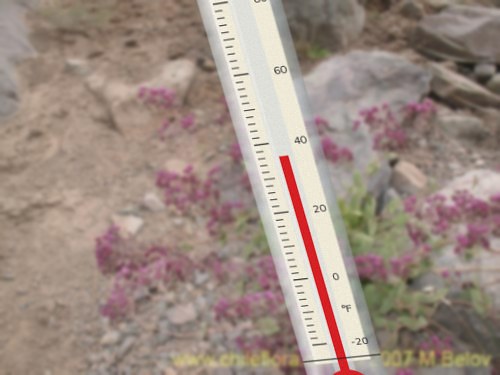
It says 36 °F
